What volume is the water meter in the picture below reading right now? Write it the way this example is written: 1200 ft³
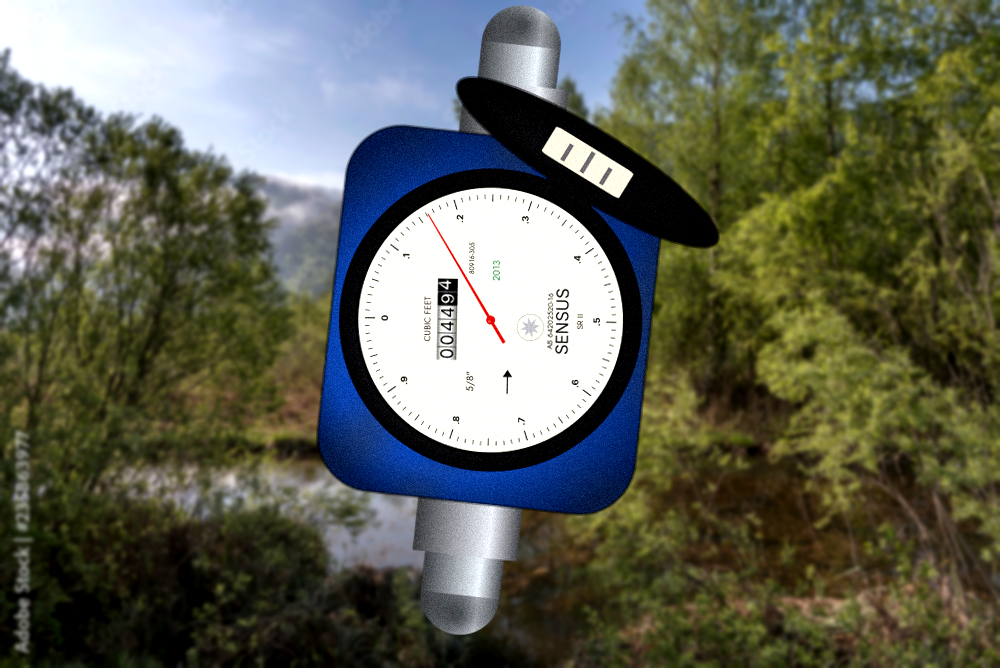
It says 4494.16 ft³
